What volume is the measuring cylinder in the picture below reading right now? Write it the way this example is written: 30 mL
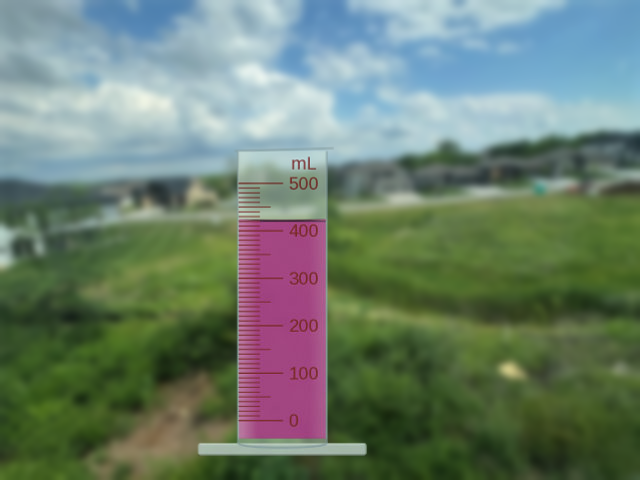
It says 420 mL
